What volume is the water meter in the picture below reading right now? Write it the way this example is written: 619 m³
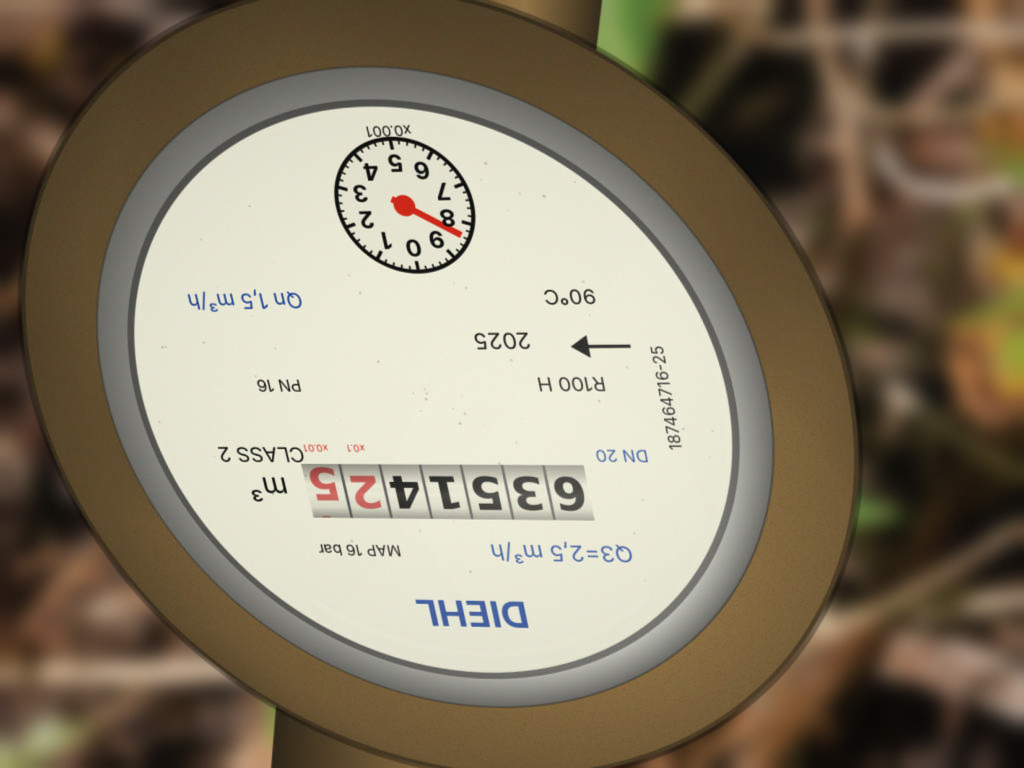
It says 63514.248 m³
